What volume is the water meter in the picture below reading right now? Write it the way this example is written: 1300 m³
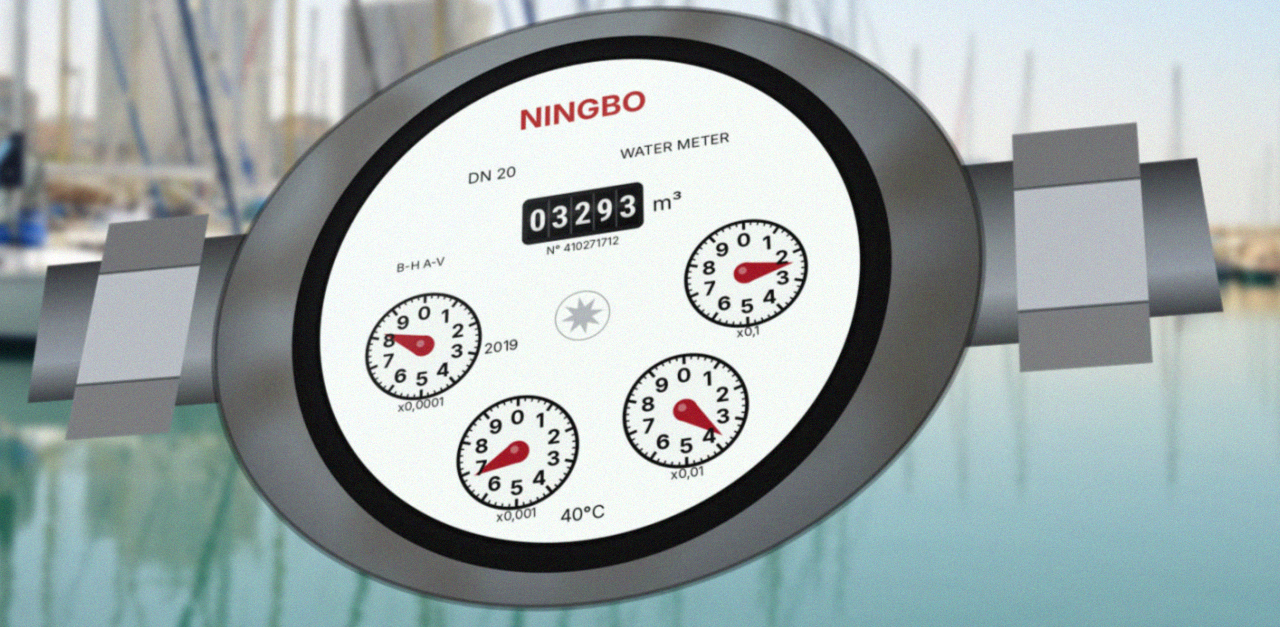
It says 3293.2368 m³
